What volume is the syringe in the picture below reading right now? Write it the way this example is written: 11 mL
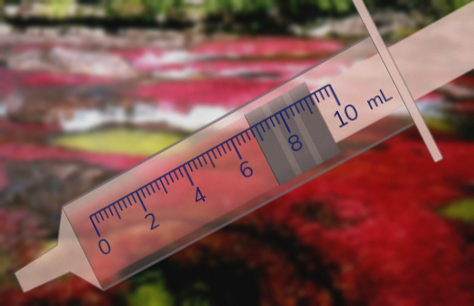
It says 6.8 mL
